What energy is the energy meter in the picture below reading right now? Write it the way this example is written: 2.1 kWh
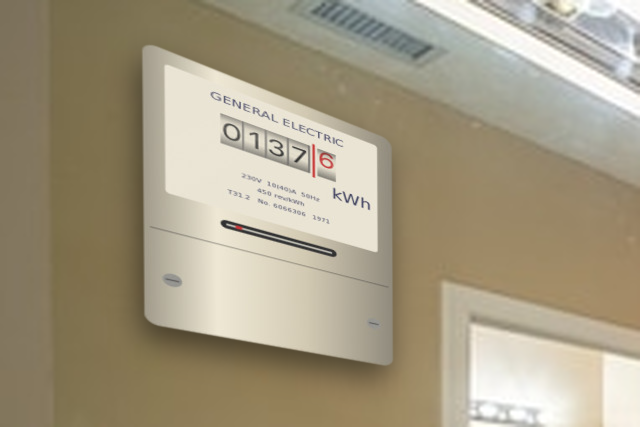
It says 137.6 kWh
